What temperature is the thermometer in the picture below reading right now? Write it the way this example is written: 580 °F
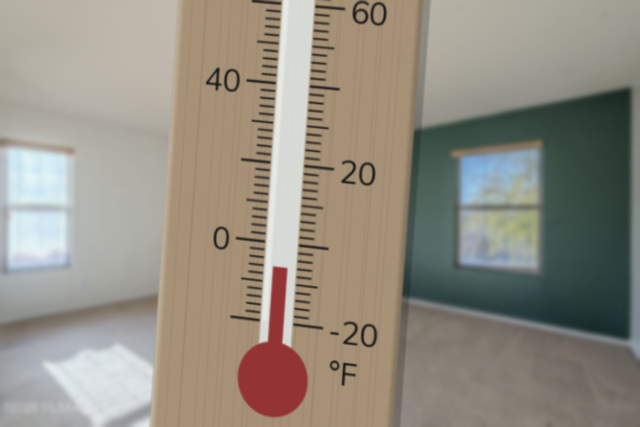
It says -6 °F
